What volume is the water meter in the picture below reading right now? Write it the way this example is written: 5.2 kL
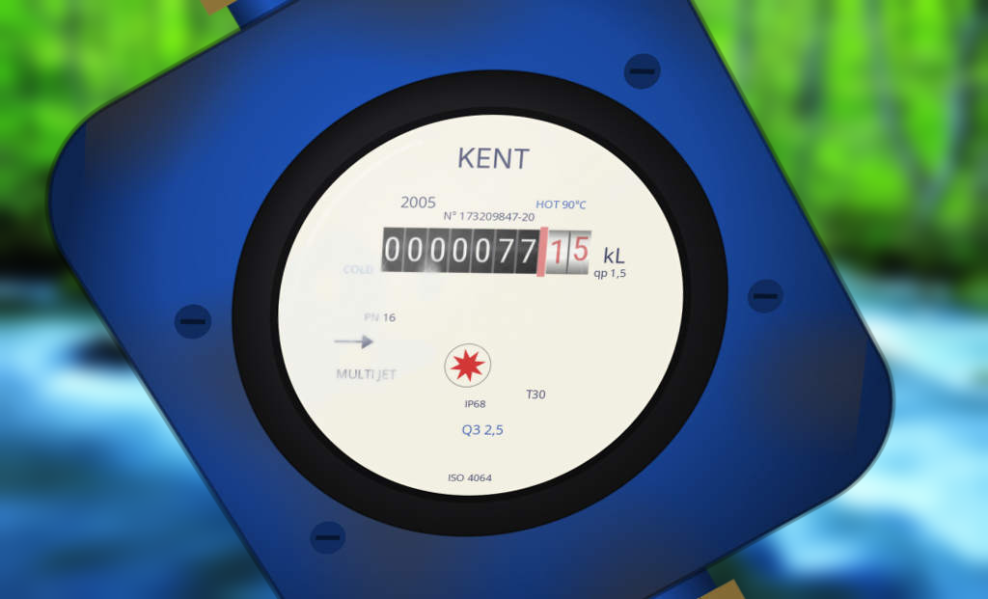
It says 77.15 kL
